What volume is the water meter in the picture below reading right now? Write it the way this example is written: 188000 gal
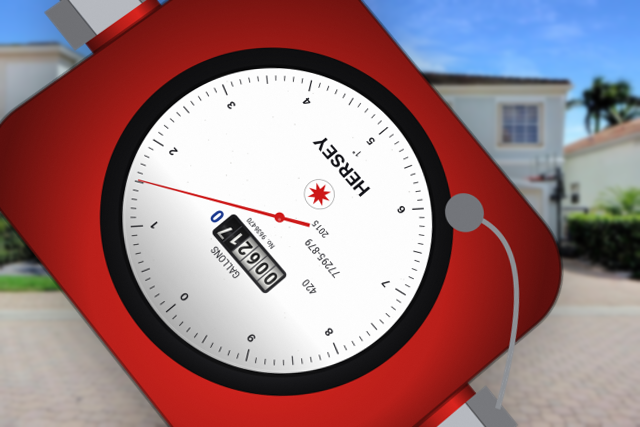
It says 62171.5 gal
